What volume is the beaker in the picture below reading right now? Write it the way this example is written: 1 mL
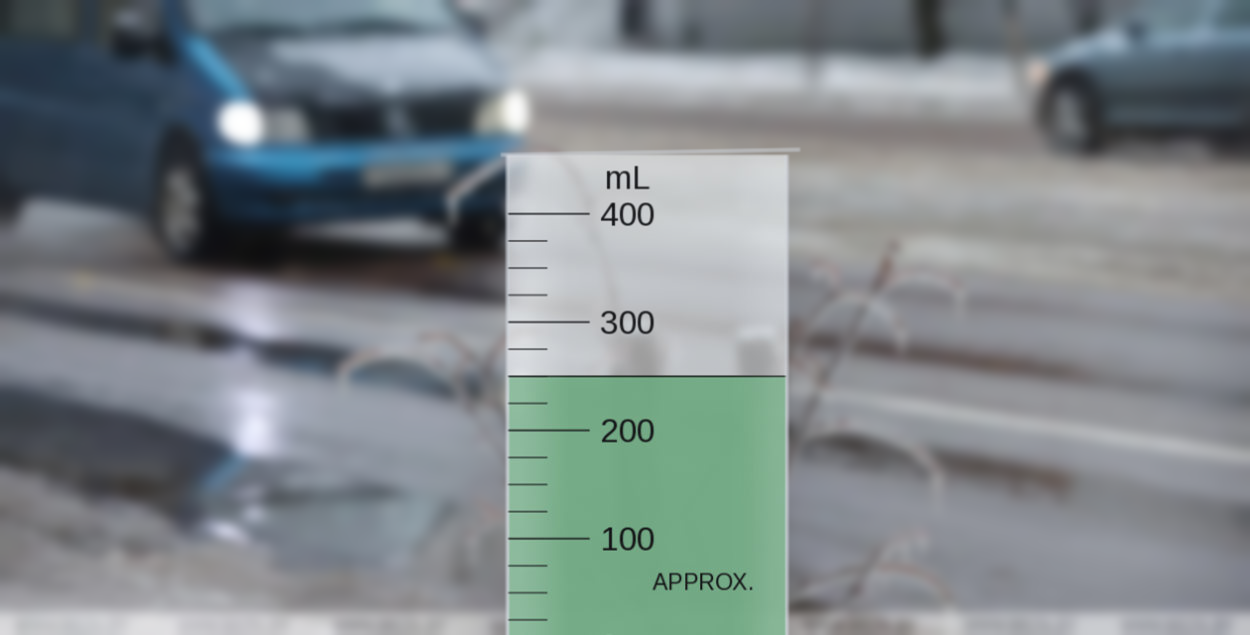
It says 250 mL
